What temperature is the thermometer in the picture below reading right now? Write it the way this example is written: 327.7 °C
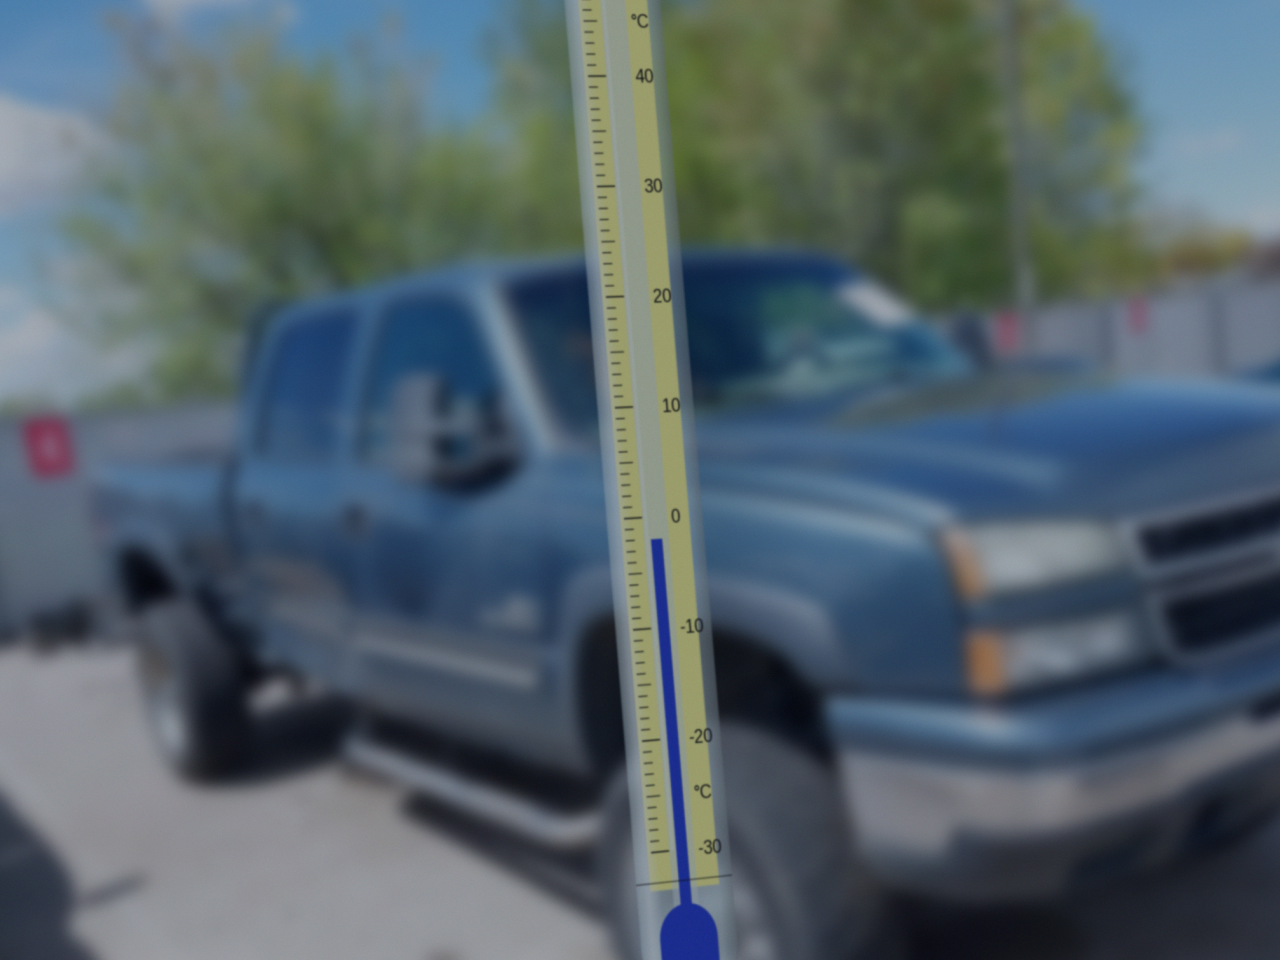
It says -2 °C
